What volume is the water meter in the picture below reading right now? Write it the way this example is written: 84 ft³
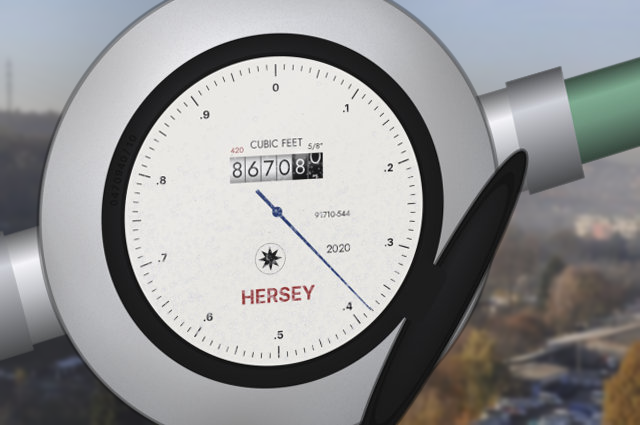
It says 867080.38 ft³
